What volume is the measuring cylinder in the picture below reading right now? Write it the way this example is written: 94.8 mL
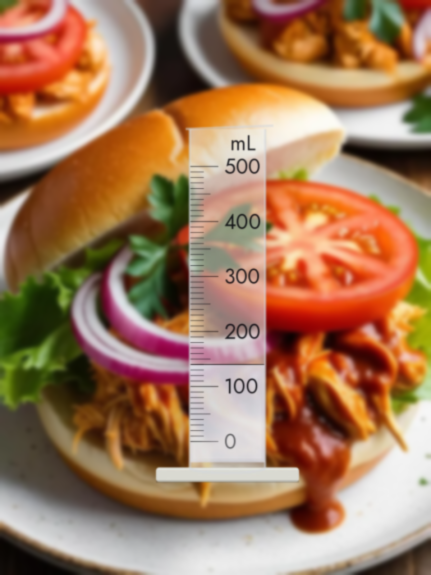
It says 140 mL
